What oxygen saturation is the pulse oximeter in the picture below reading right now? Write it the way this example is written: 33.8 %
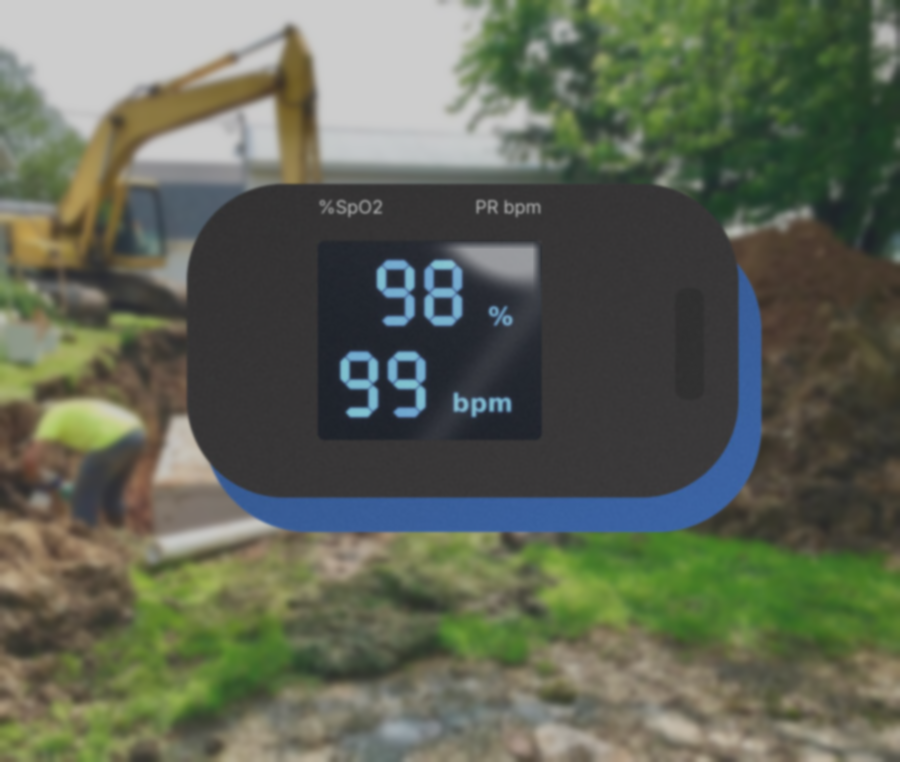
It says 98 %
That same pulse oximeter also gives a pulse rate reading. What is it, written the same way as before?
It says 99 bpm
